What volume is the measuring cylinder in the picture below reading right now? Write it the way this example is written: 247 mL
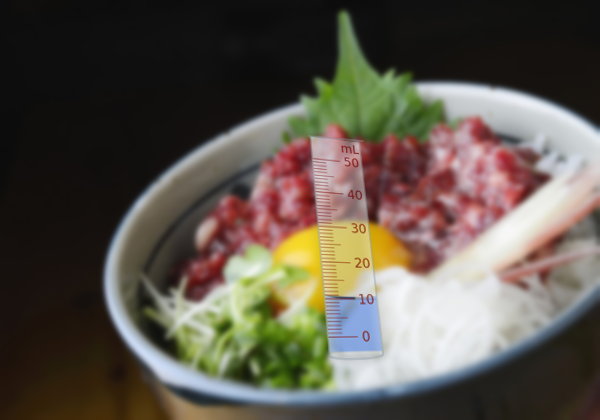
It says 10 mL
